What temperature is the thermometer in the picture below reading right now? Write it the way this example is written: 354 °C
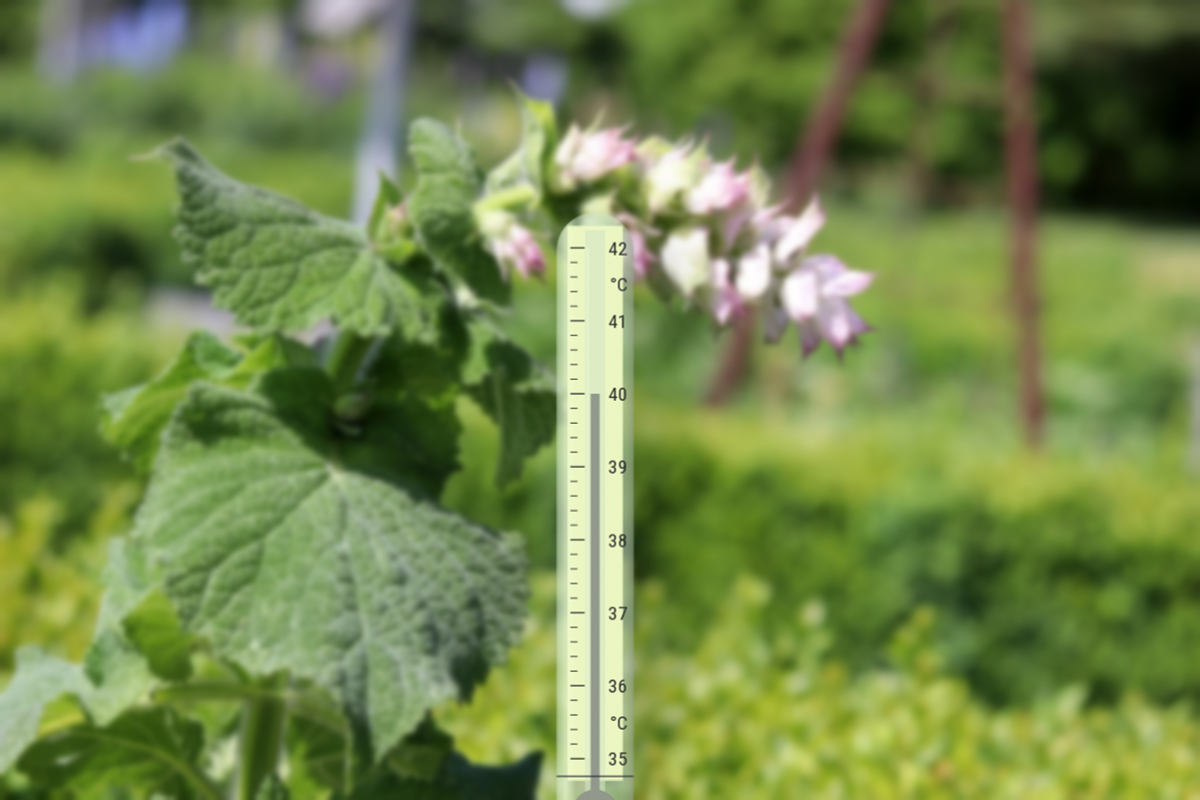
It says 40 °C
